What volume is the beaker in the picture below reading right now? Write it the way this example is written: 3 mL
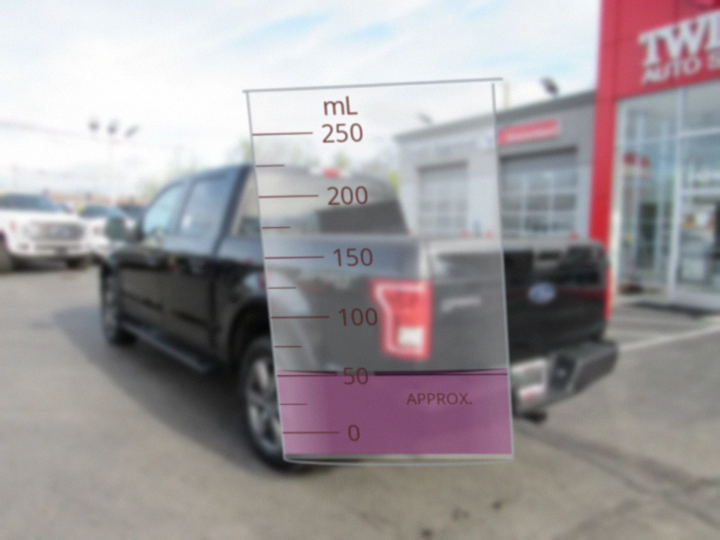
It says 50 mL
